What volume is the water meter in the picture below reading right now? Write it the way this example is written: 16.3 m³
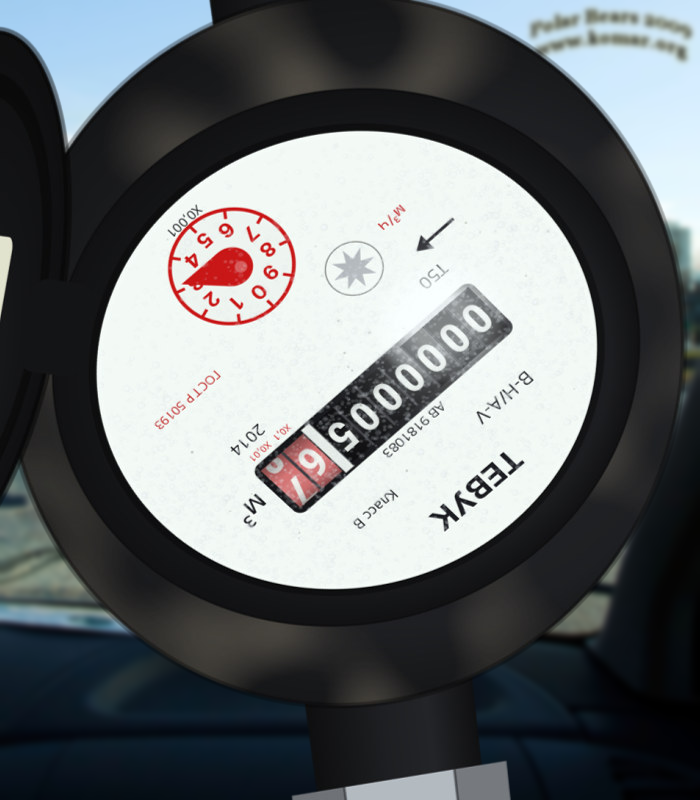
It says 5.673 m³
